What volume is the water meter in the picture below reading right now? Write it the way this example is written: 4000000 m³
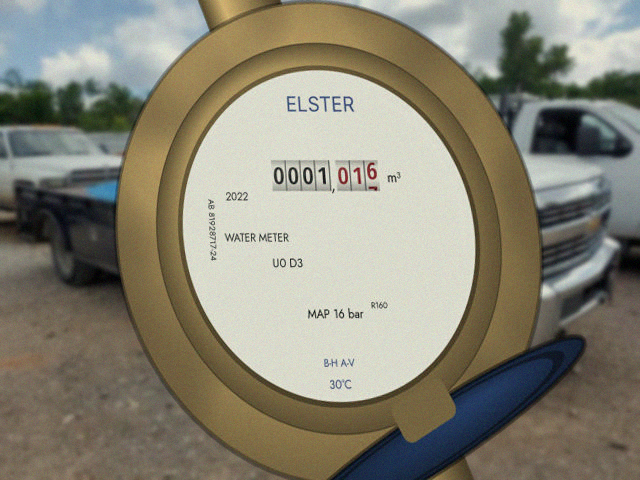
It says 1.016 m³
